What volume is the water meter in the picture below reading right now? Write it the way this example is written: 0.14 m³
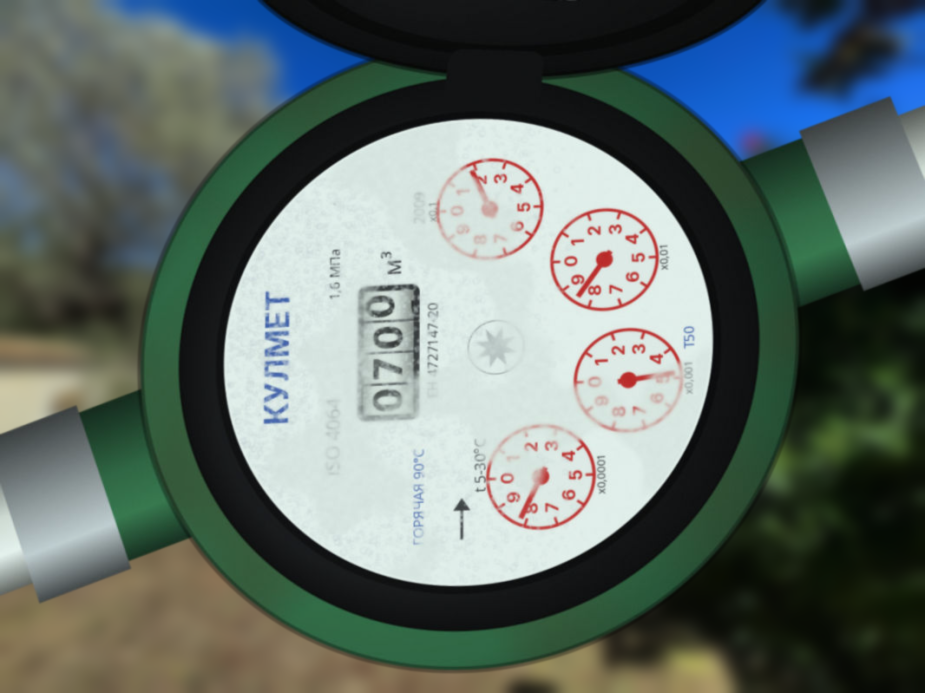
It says 700.1848 m³
